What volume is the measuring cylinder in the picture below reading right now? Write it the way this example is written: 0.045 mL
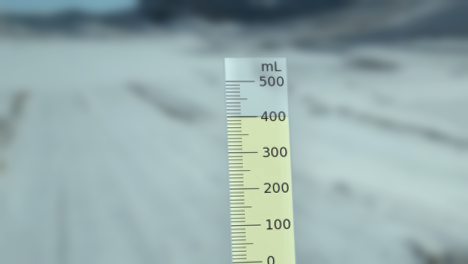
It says 400 mL
